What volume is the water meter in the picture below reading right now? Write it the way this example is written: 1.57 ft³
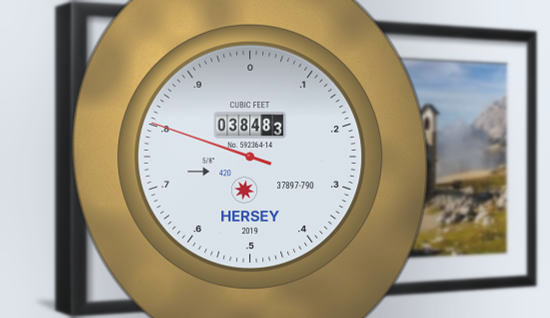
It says 38482.80 ft³
